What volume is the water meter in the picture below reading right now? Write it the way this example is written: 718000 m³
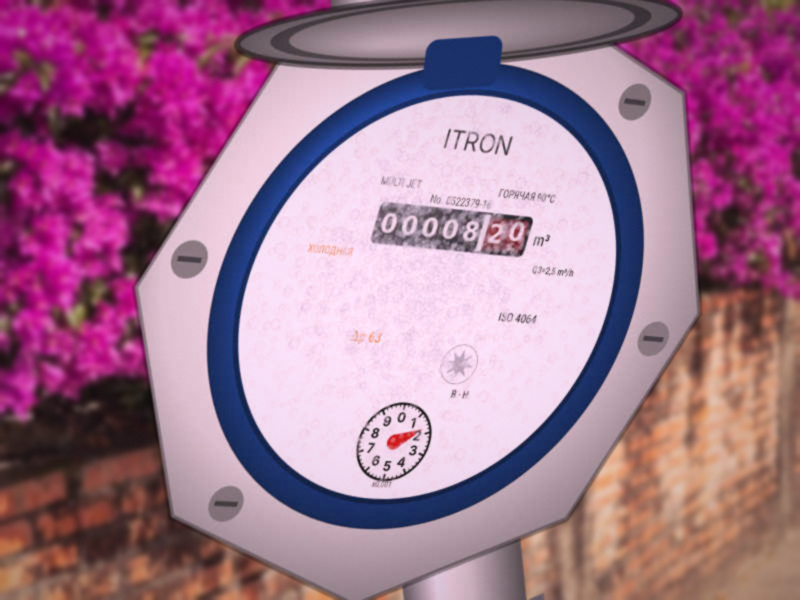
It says 8.201 m³
